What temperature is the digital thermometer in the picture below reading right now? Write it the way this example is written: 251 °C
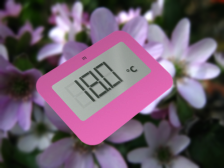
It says 18.0 °C
